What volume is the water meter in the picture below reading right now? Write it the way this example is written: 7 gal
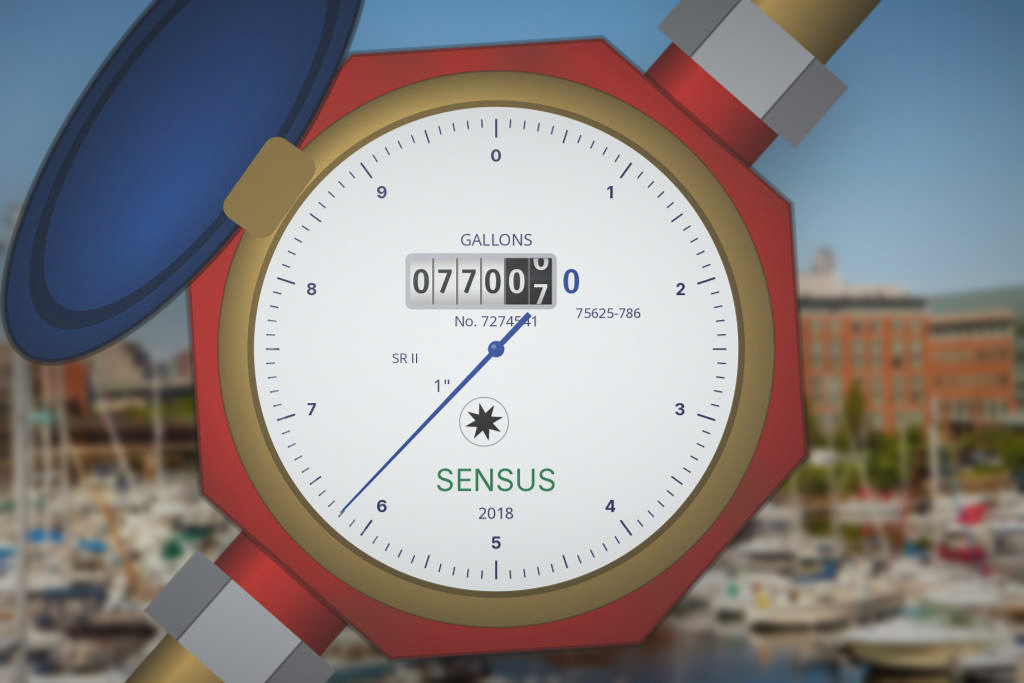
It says 770066.2 gal
